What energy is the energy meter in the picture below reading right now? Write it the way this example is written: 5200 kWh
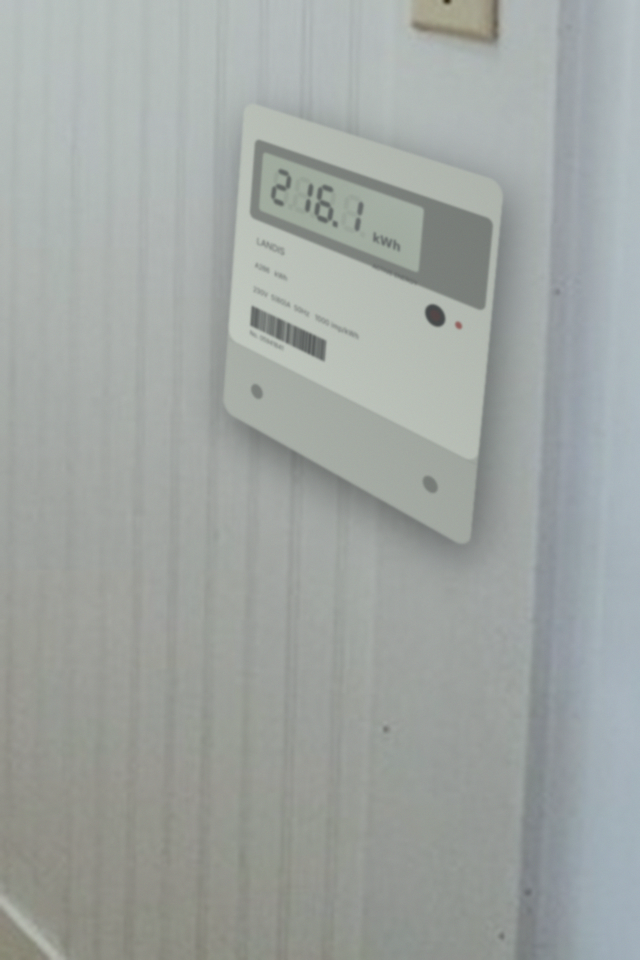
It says 216.1 kWh
